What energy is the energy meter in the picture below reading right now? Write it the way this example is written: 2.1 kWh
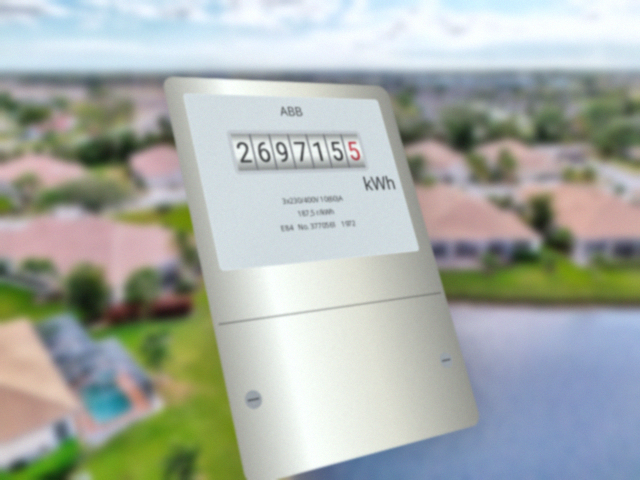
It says 269715.5 kWh
